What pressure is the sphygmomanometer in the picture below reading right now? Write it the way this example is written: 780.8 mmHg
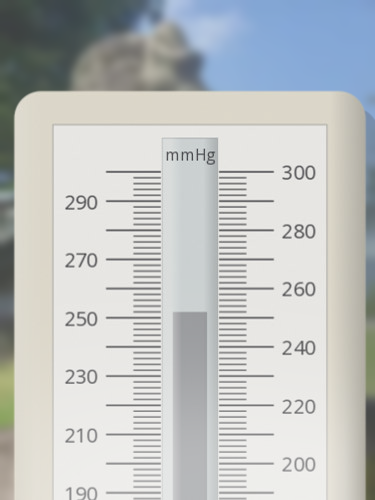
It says 252 mmHg
